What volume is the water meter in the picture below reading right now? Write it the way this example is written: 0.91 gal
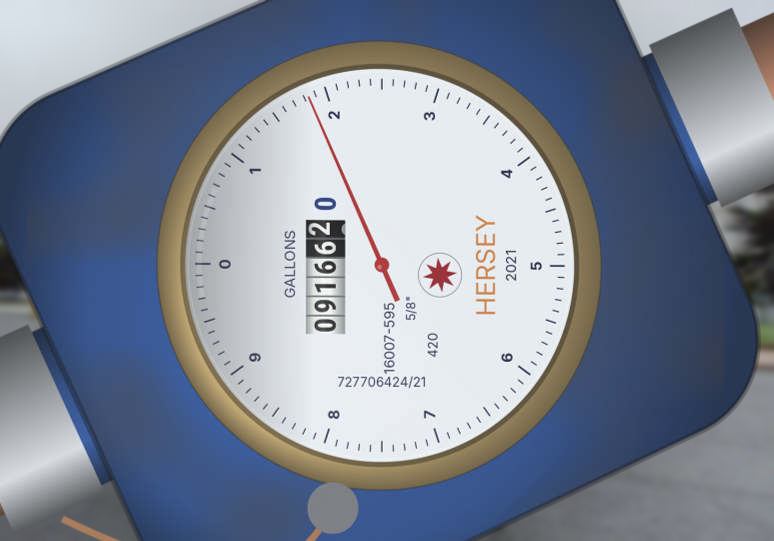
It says 916621.8 gal
